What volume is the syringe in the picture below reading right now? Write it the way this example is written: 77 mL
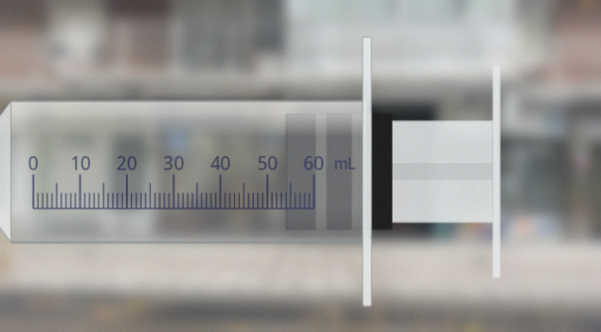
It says 54 mL
